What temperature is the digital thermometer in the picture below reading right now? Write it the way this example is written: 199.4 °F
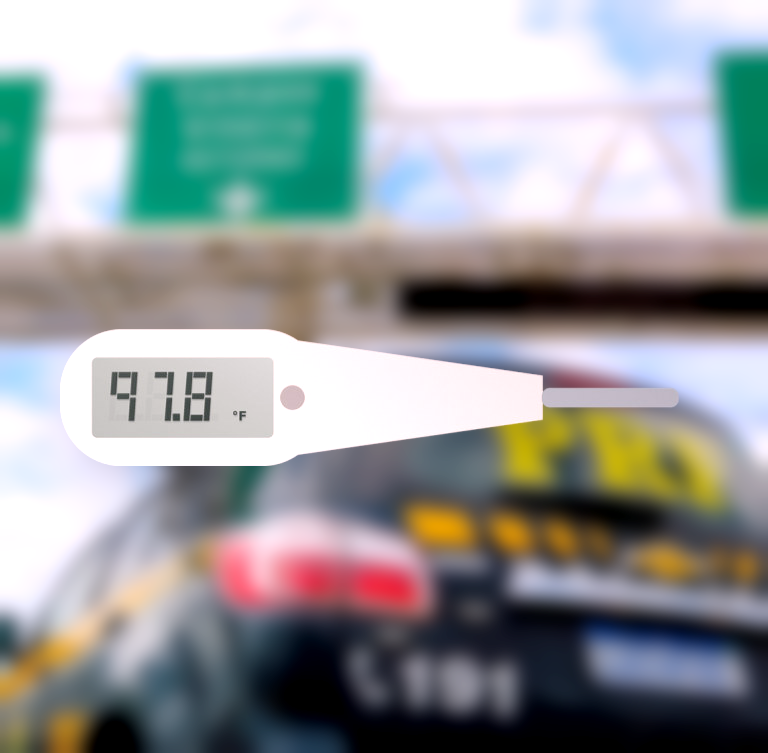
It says 97.8 °F
